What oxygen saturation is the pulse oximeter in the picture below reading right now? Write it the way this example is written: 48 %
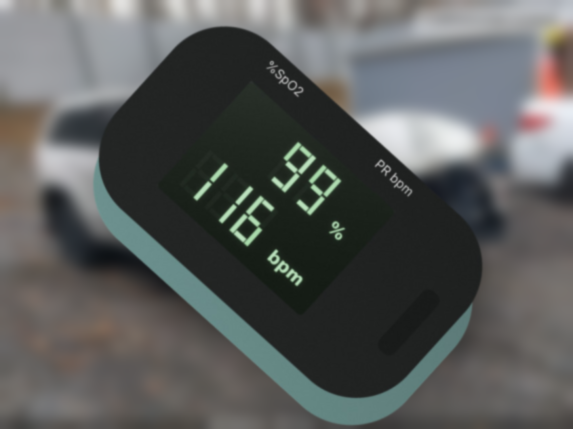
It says 99 %
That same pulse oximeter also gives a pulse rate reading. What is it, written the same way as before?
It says 116 bpm
